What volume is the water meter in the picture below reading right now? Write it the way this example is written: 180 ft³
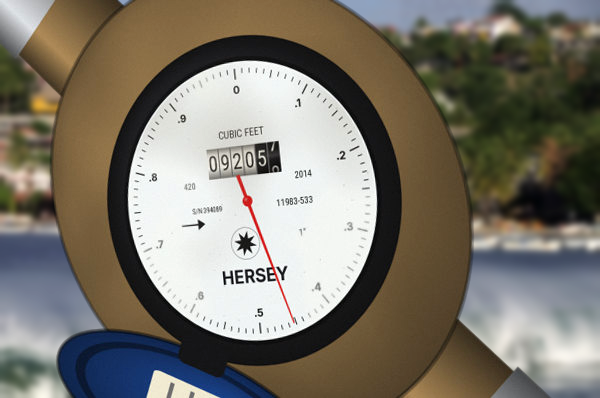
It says 92057.45 ft³
